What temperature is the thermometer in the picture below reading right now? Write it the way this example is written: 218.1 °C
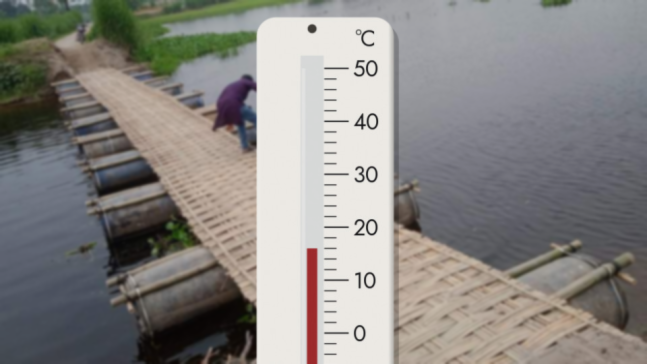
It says 16 °C
